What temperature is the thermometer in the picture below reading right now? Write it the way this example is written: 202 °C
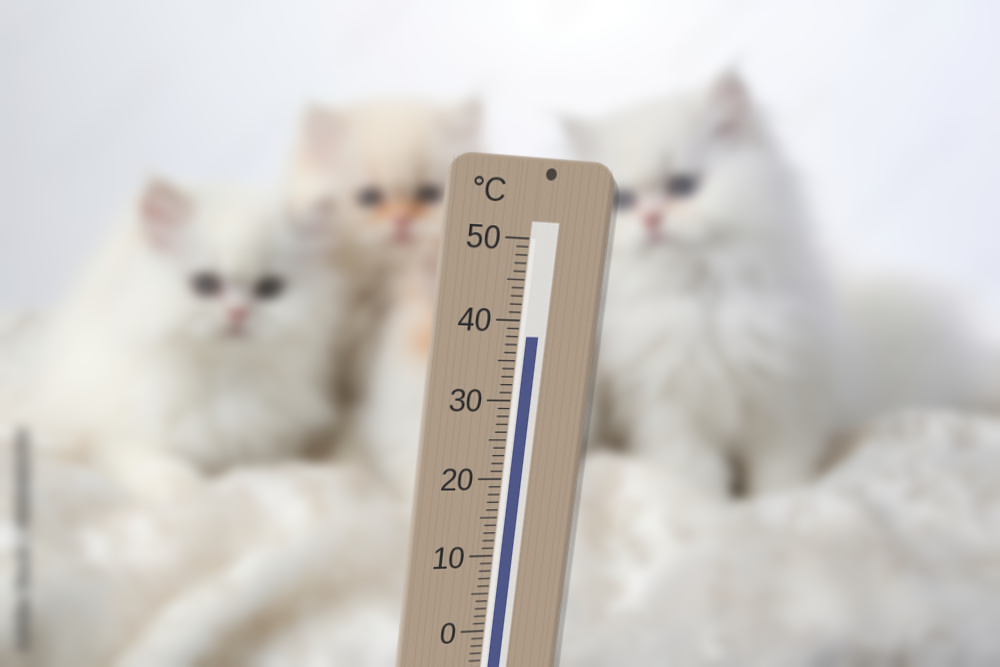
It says 38 °C
